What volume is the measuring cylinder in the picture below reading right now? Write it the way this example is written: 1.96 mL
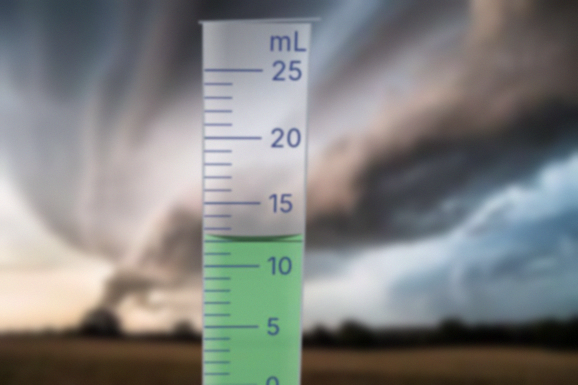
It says 12 mL
